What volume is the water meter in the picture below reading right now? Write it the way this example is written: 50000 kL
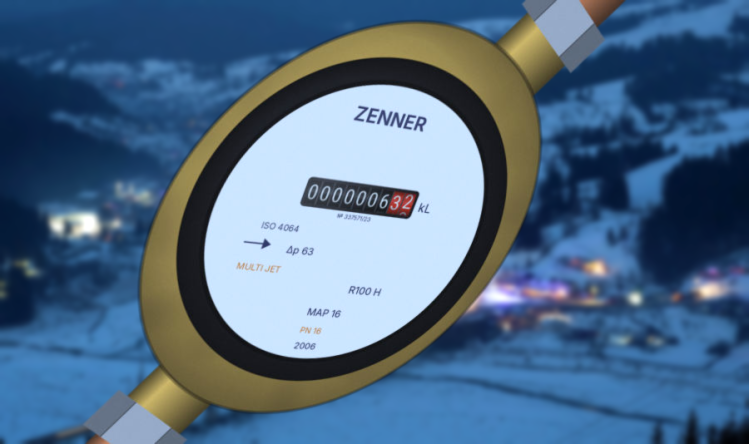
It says 6.32 kL
